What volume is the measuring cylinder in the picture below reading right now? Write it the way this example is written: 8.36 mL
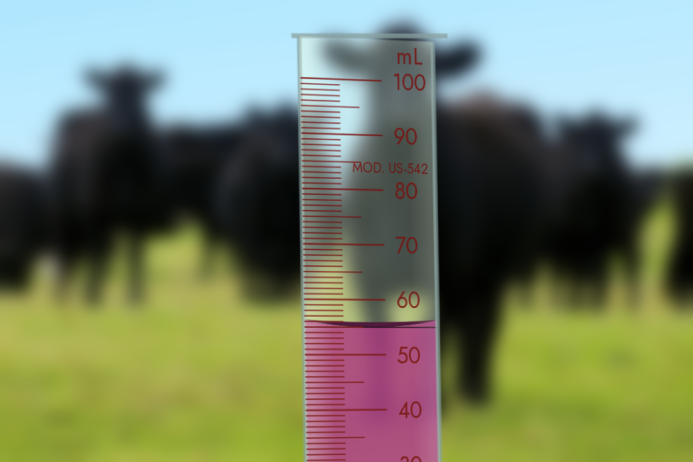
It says 55 mL
